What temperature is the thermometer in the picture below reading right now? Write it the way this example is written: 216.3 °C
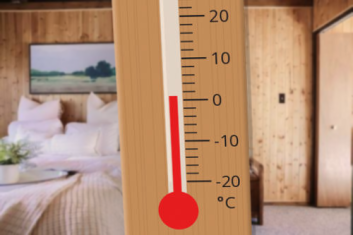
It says 1 °C
